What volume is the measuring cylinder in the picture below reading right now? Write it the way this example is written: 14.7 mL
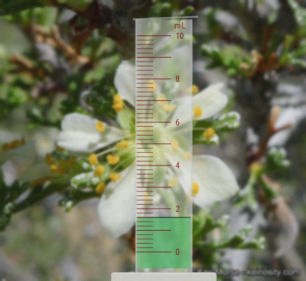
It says 1.6 mL
